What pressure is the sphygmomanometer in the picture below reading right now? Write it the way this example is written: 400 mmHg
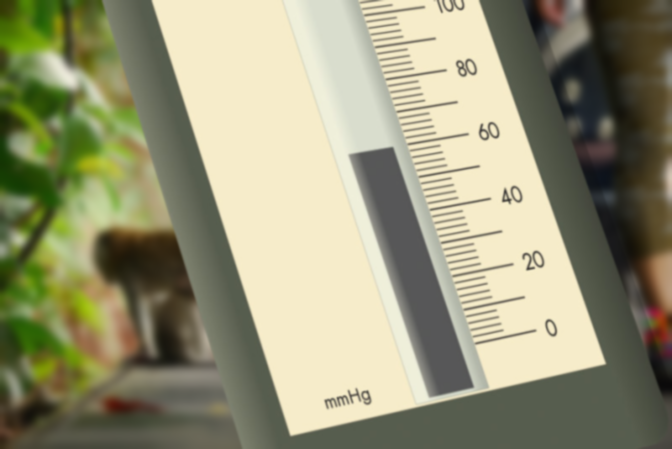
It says 60 mmHg
